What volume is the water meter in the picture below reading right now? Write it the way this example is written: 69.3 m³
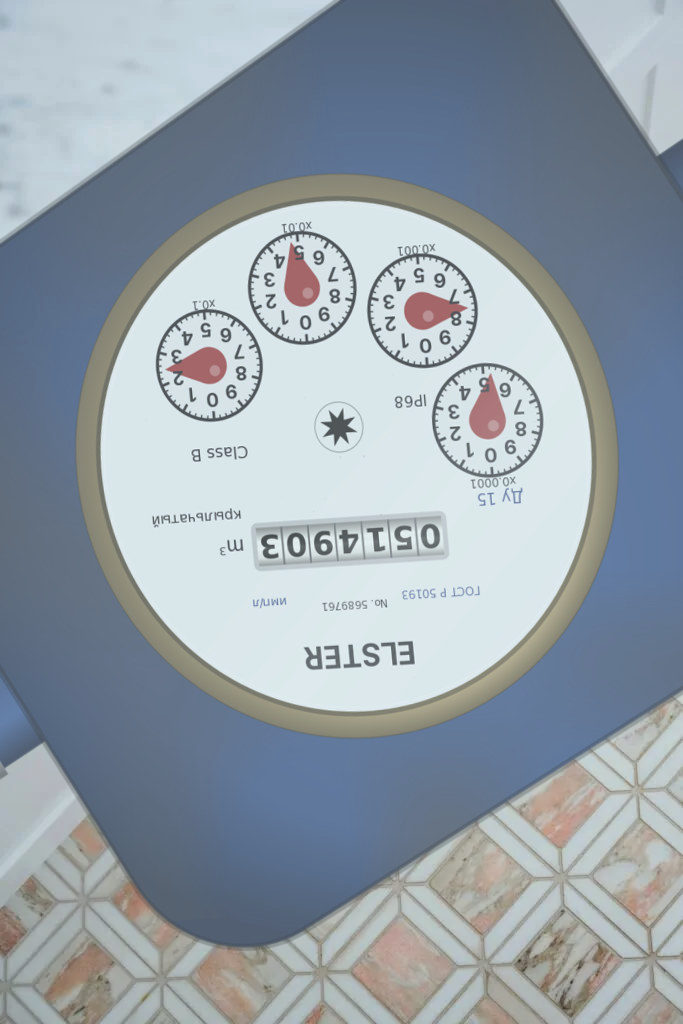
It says 514903.2475 m³
